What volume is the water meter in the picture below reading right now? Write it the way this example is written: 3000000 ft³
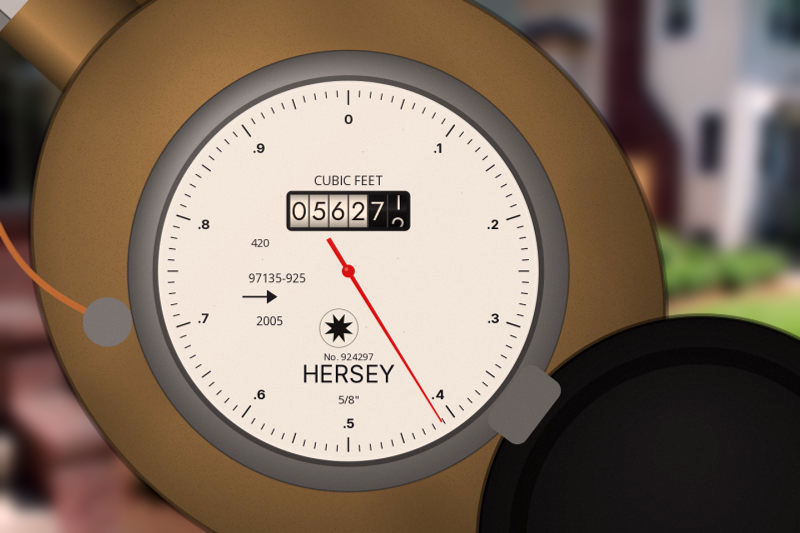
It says 56271.41 ft³
